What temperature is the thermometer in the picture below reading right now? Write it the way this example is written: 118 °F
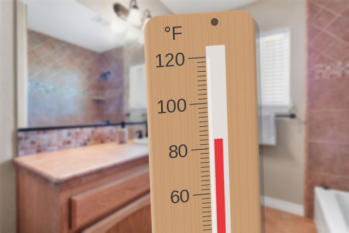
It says 84 °F
